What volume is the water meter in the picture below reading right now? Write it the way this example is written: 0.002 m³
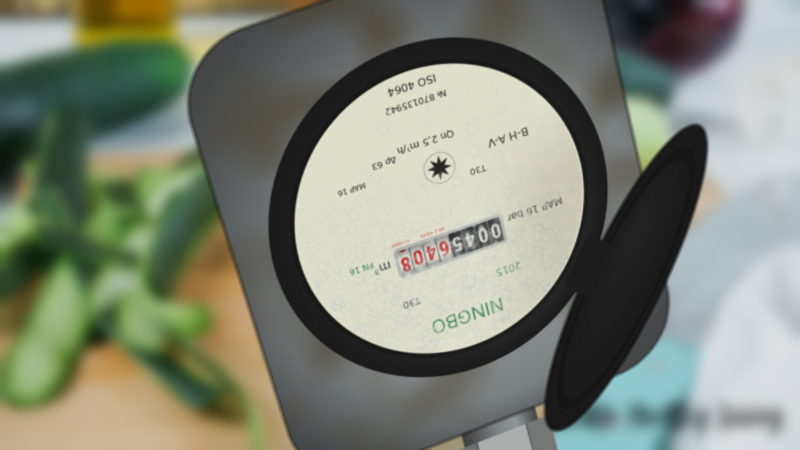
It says 45.6408 m³
